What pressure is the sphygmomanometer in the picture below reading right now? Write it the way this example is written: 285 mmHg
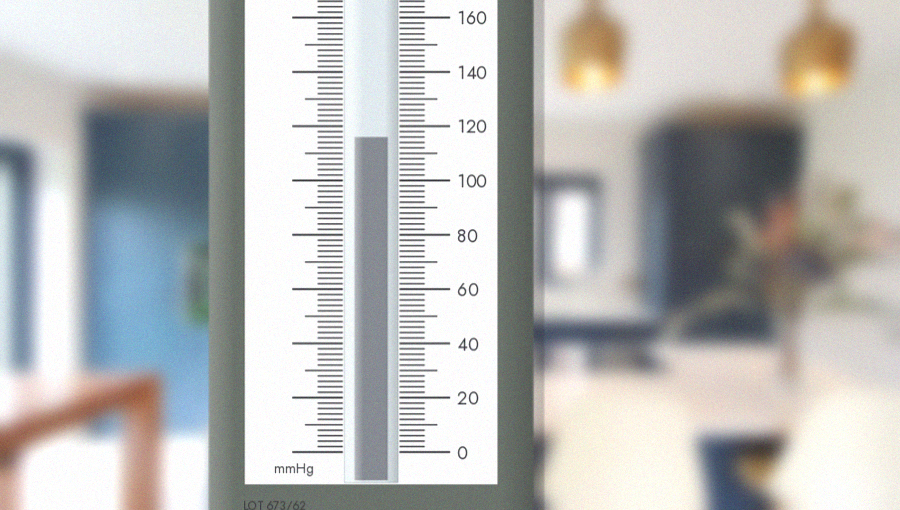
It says 116 mmHg
